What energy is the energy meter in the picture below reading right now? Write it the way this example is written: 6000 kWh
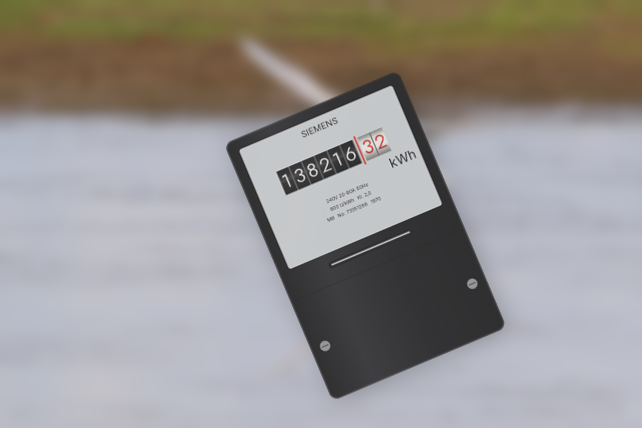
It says 138216.32 kWh
